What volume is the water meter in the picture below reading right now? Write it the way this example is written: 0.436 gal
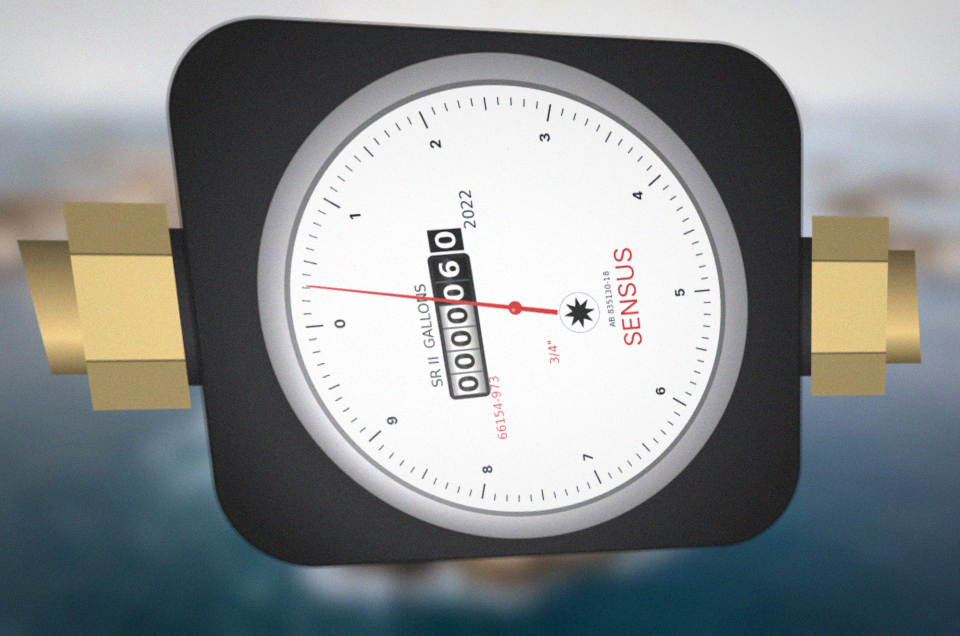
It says 60.3 gal
